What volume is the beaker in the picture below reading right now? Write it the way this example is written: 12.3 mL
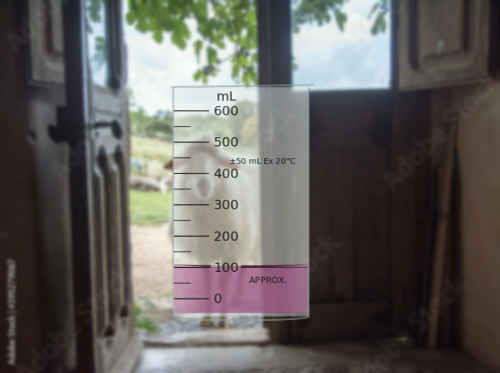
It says 100 mL
